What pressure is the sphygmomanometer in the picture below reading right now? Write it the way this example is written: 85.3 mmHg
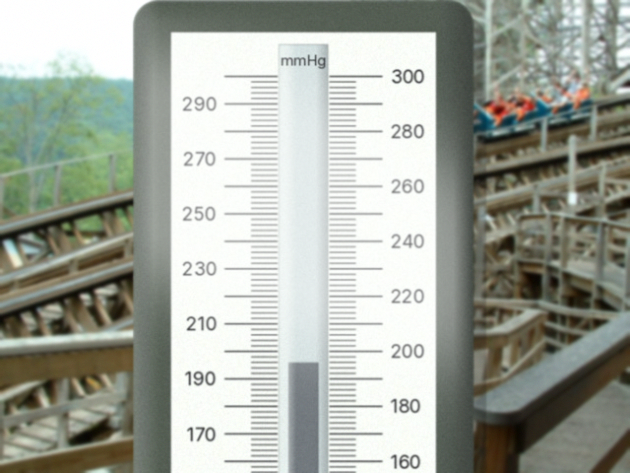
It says 196 mmHg
